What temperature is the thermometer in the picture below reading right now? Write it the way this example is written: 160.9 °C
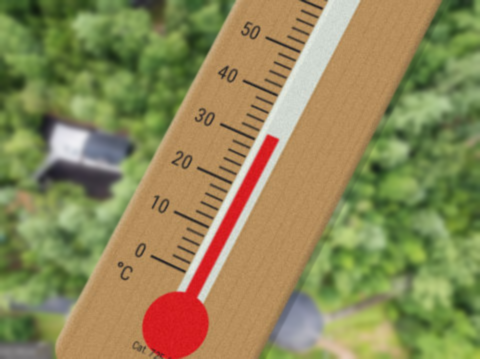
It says 32 °C
